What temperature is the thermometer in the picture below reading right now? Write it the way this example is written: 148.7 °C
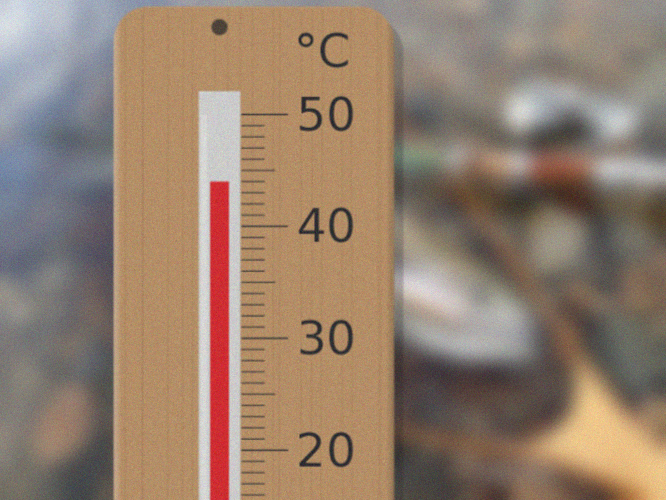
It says 44 °C
